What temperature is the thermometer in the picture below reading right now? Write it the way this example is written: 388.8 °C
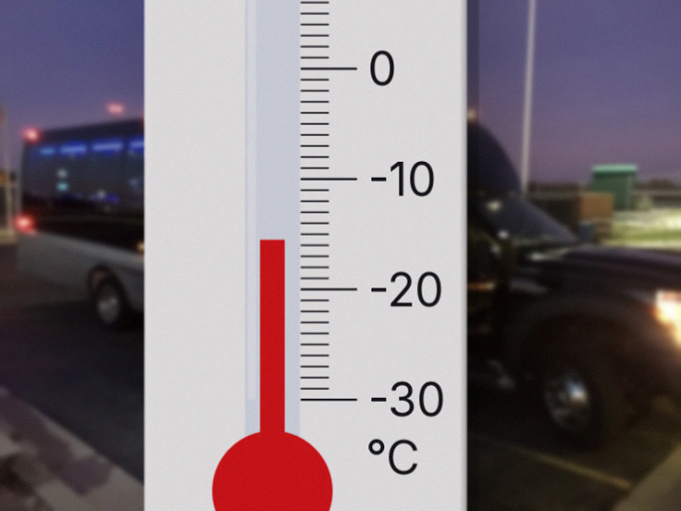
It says -15.5 °C
